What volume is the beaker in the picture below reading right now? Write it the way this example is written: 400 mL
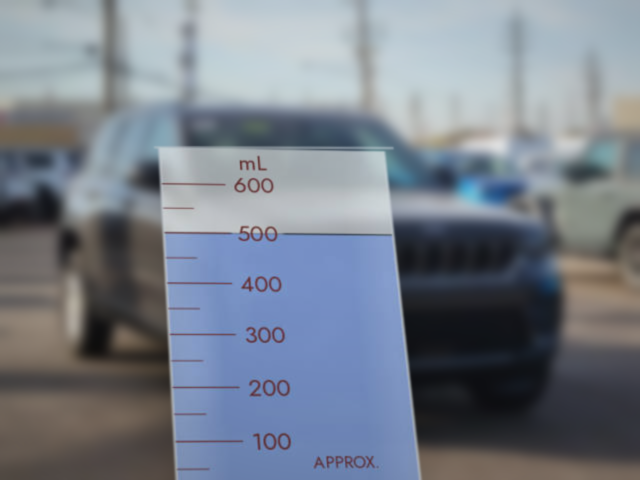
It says 500 mL
